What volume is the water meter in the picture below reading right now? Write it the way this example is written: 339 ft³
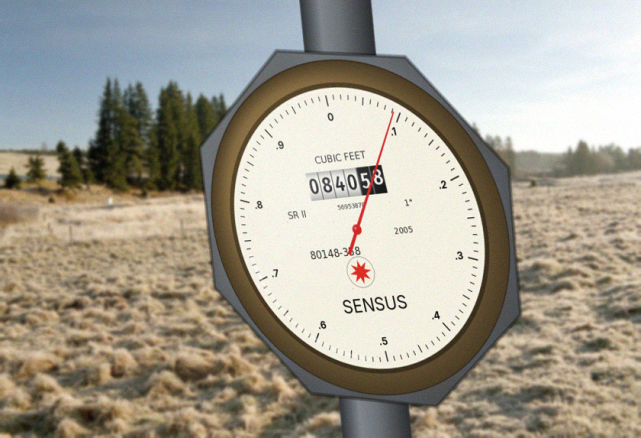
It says 84058.09 ft³
